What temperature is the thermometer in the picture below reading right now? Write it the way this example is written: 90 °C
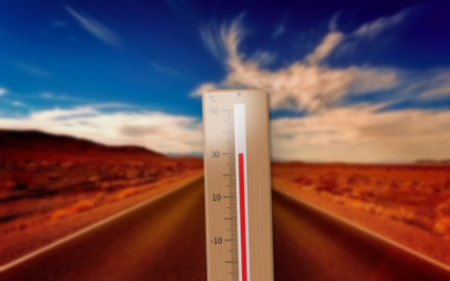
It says 30 °C
